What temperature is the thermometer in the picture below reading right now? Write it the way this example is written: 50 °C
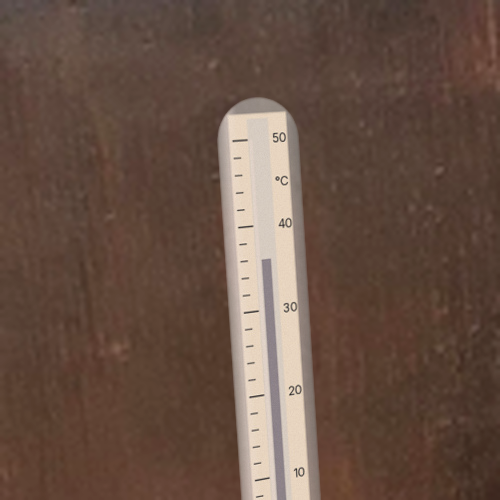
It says 36 °C
